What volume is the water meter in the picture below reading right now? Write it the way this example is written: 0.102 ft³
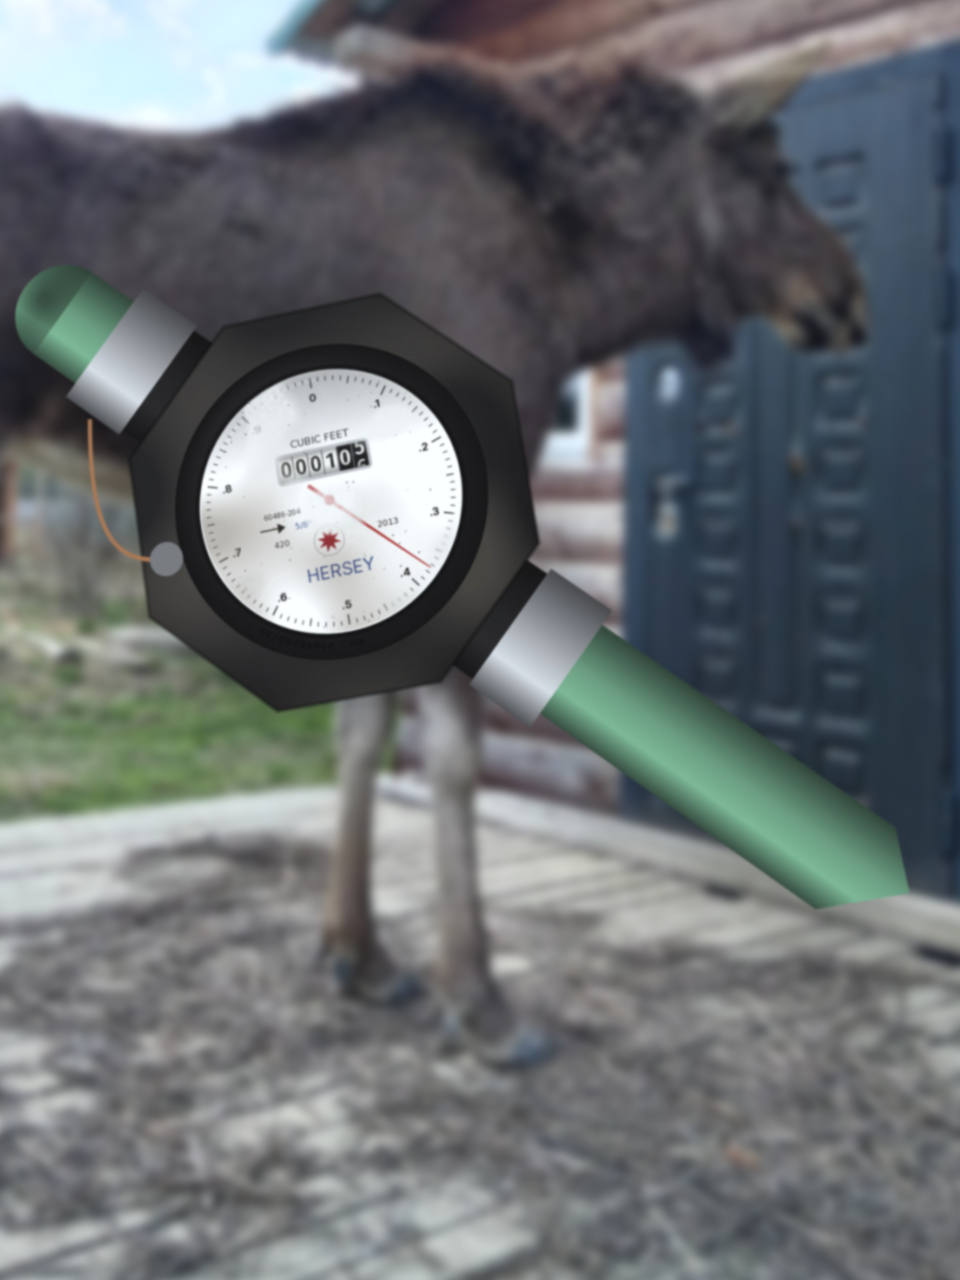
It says 105.37 ft³
